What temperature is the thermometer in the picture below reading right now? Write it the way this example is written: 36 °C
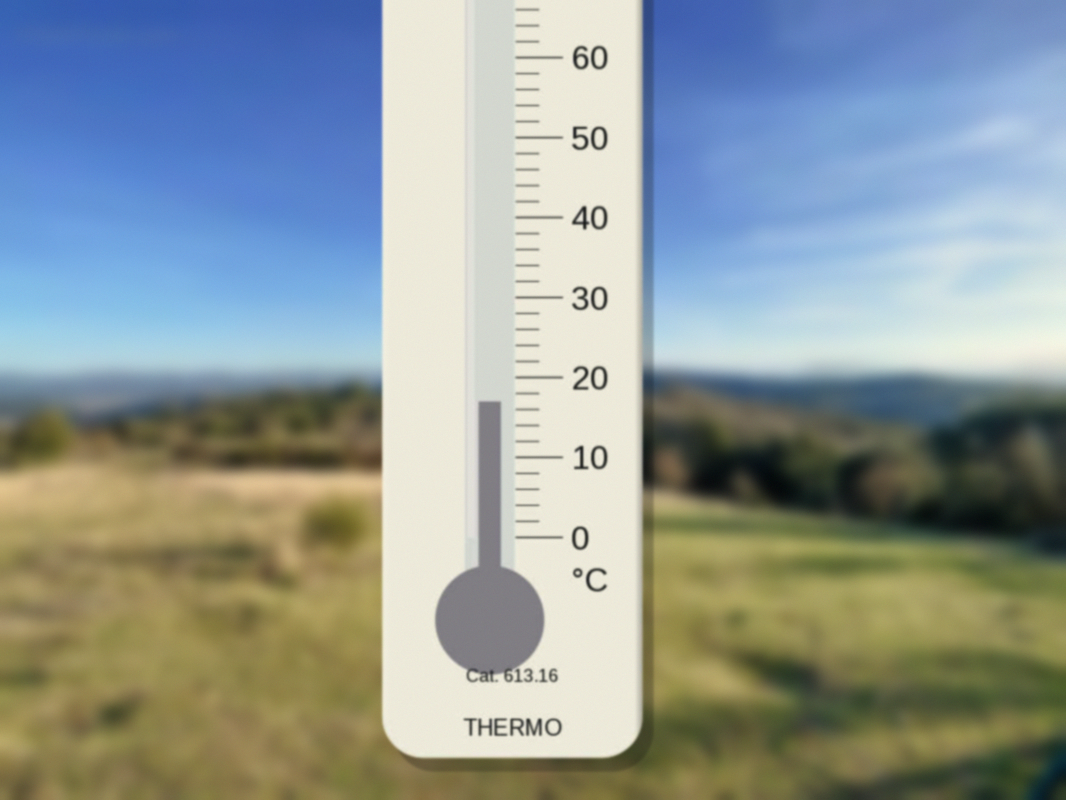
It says 17 °C
